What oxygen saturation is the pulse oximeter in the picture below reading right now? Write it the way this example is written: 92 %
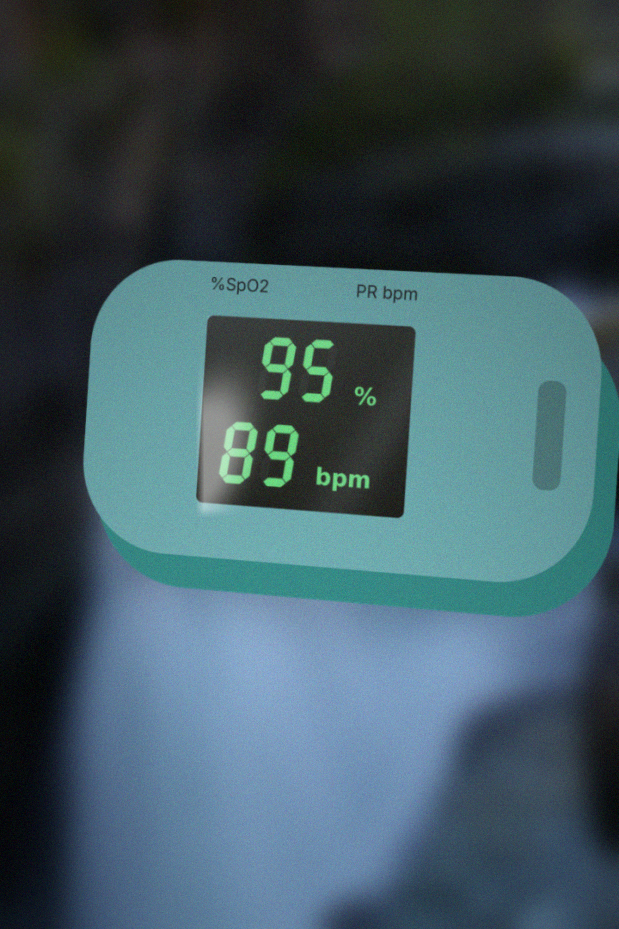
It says 95 %
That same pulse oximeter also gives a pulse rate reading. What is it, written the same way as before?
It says 89 bpm
